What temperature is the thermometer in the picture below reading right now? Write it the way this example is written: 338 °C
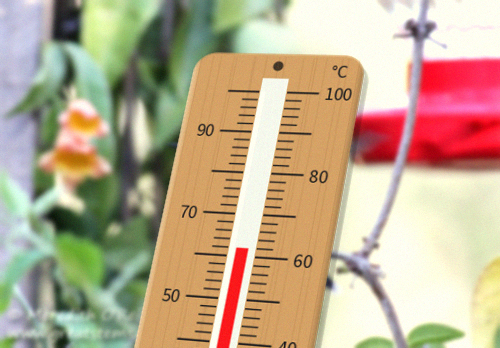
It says 62 °C
